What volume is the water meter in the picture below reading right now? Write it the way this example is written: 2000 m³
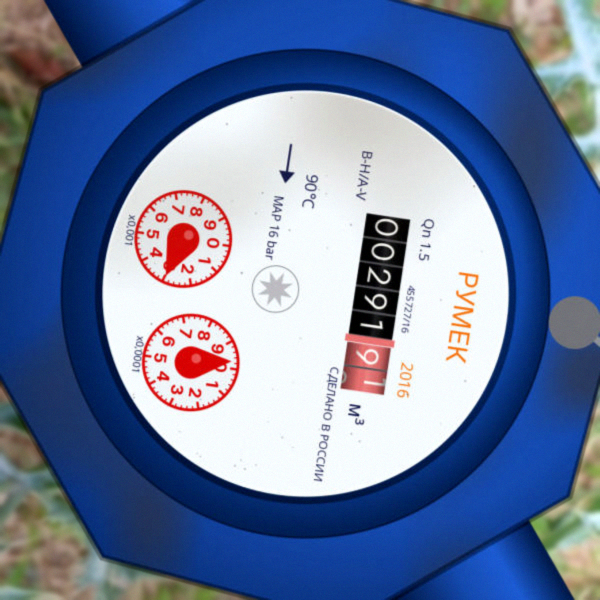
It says 291.9129 m³
